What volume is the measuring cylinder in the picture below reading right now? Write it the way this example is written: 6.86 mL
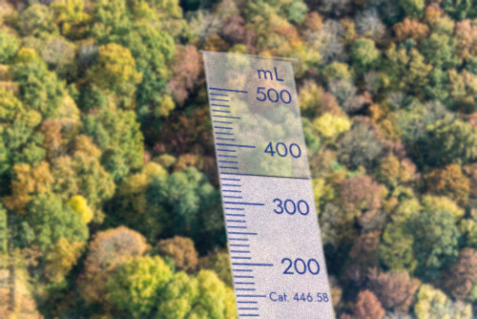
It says 350 mL
